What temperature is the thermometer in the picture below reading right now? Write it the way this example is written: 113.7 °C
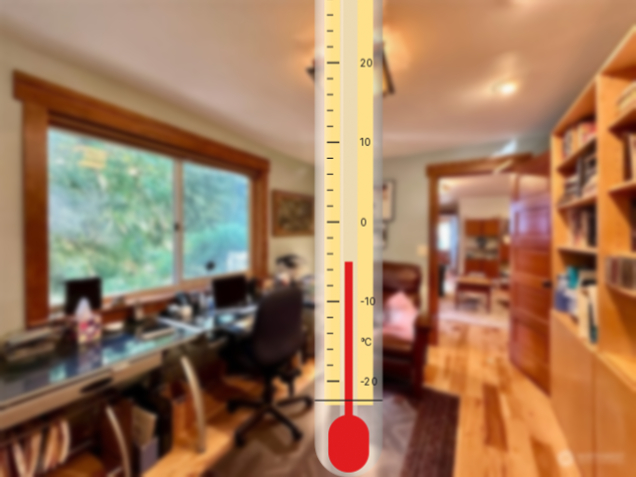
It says -5 °C
